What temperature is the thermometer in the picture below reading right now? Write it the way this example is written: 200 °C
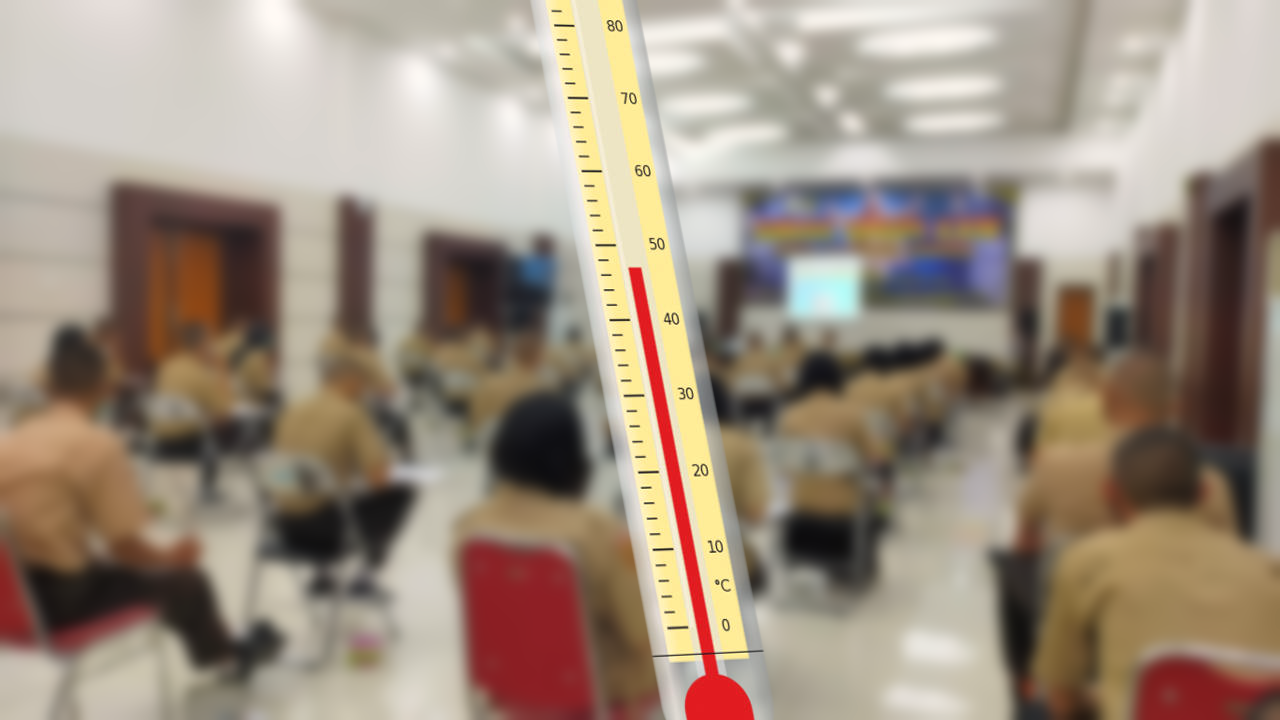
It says 47 °C
